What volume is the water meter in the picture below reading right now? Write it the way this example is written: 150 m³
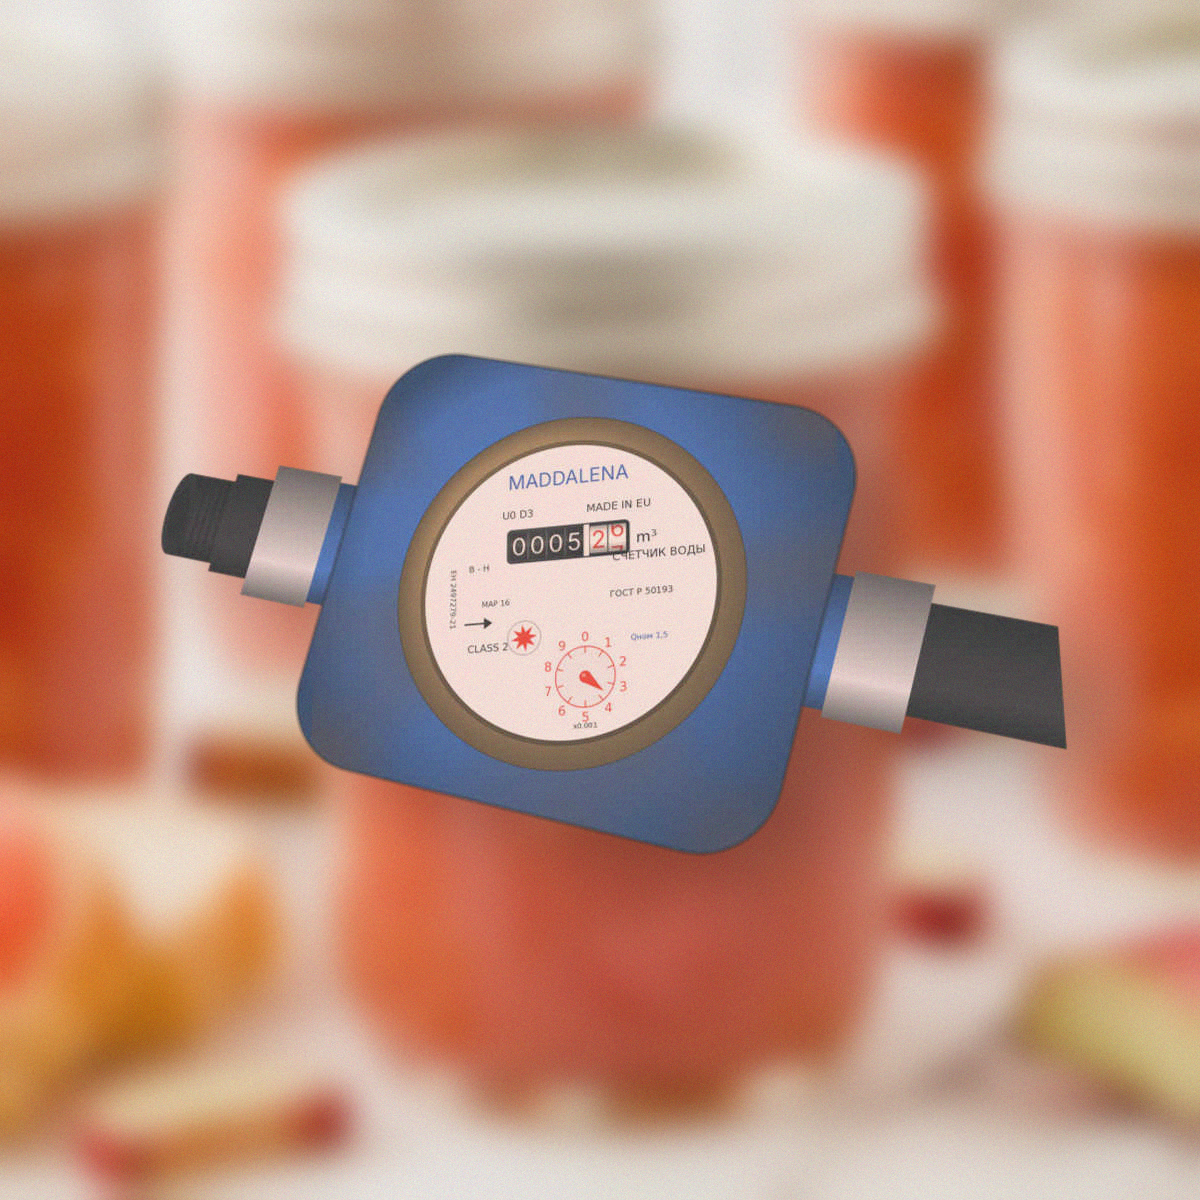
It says 5.263 m³
